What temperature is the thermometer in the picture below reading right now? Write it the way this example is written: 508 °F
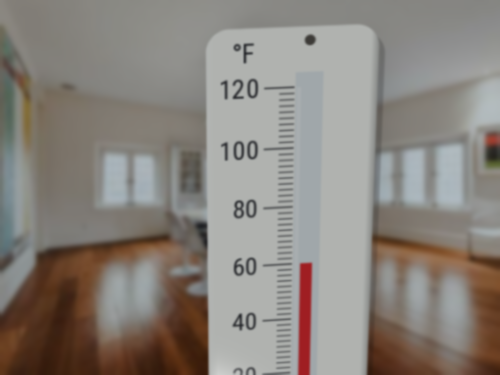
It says 60 °F
